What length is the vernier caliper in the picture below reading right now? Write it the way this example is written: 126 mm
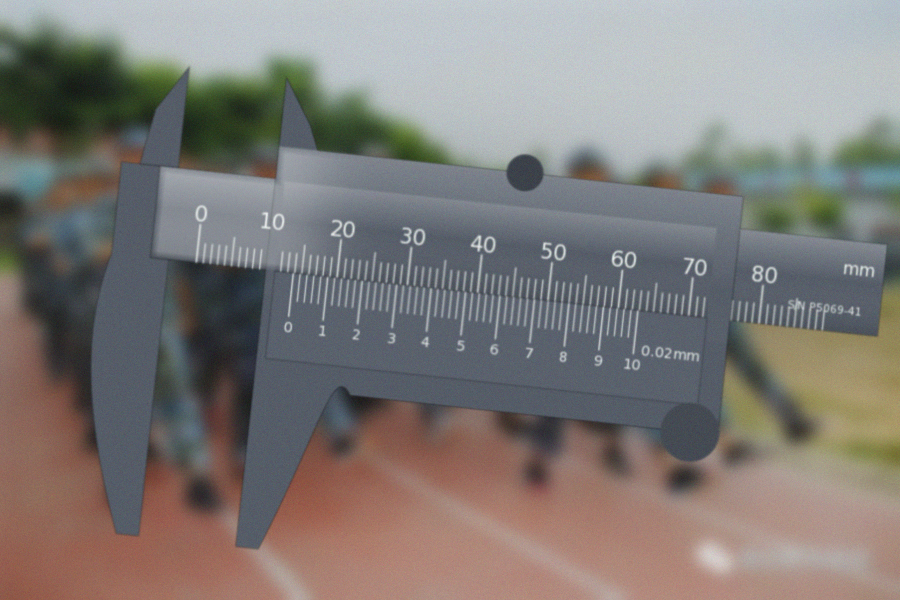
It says 13.8 mm
